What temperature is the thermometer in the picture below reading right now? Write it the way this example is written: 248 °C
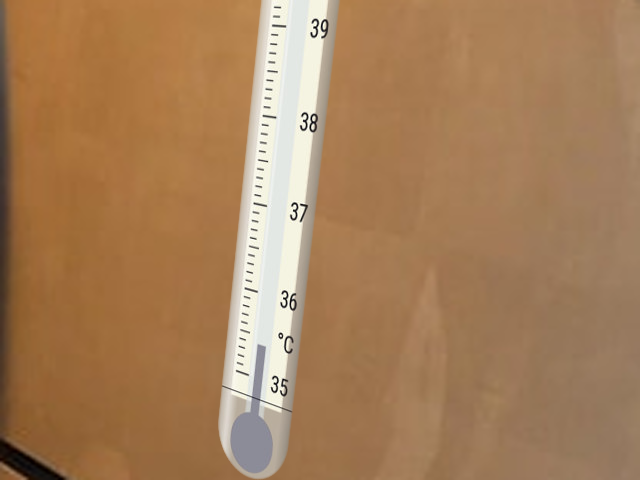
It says 35.4 °C
